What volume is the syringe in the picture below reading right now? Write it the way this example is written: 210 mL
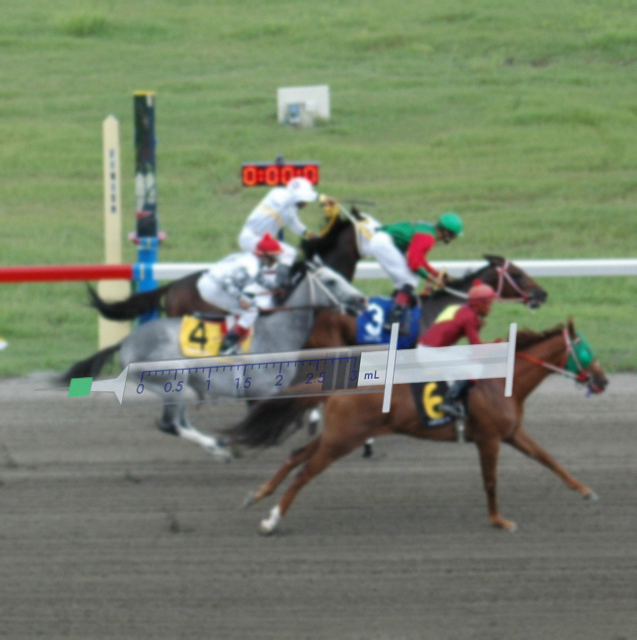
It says 2.6 mL
